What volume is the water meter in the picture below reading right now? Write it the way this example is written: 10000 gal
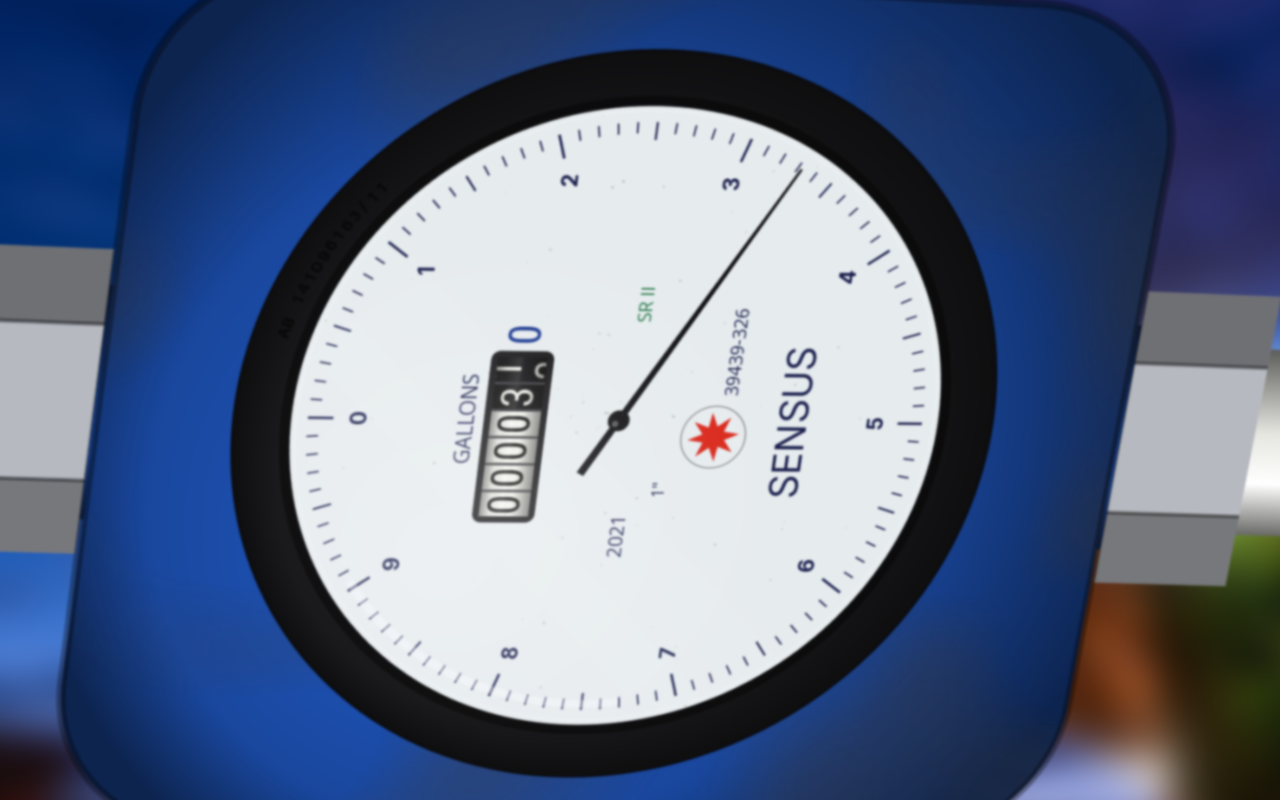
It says 313.3 gal
